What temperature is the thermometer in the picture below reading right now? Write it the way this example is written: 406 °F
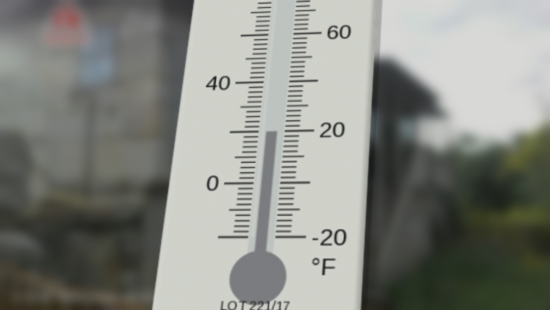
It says 20 °F
